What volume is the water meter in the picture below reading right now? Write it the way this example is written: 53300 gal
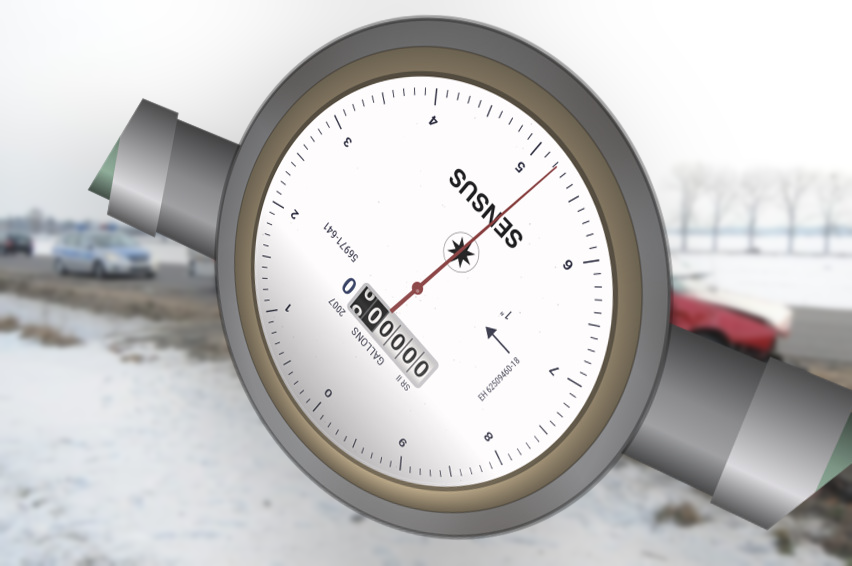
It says 85.2 gal
